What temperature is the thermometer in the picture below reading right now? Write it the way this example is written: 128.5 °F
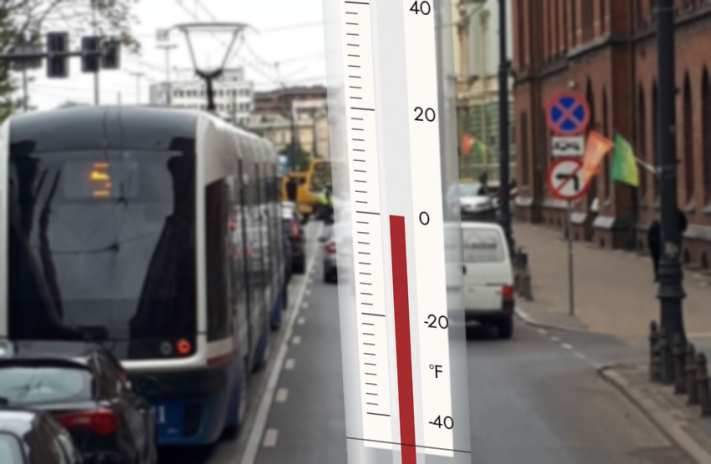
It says 0 °F
